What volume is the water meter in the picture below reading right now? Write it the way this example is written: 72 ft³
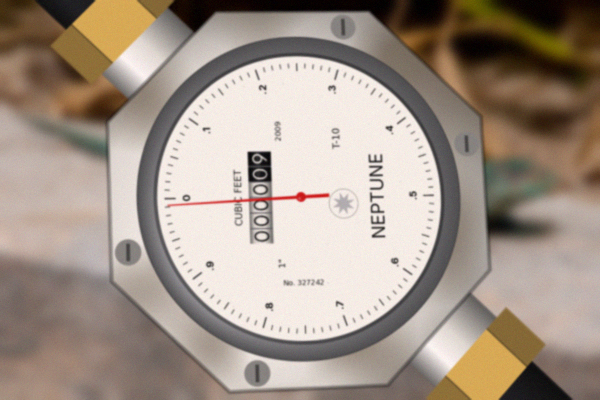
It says 8.99 ft³
